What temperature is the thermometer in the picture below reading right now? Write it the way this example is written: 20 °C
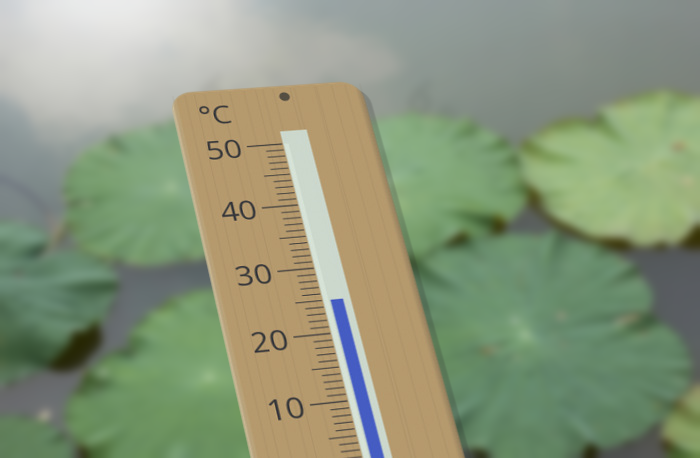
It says 25 °C
